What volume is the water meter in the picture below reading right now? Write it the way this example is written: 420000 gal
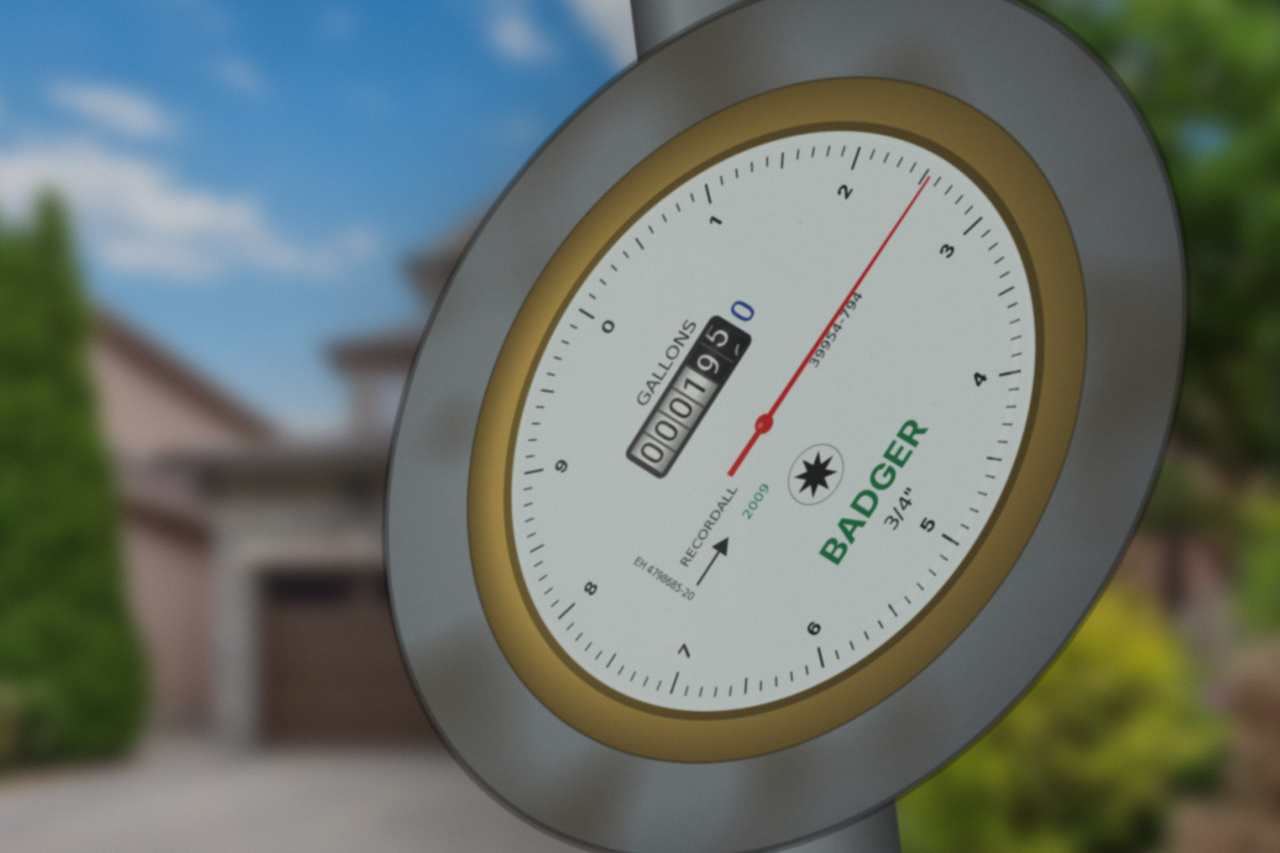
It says 1952.5 gal
